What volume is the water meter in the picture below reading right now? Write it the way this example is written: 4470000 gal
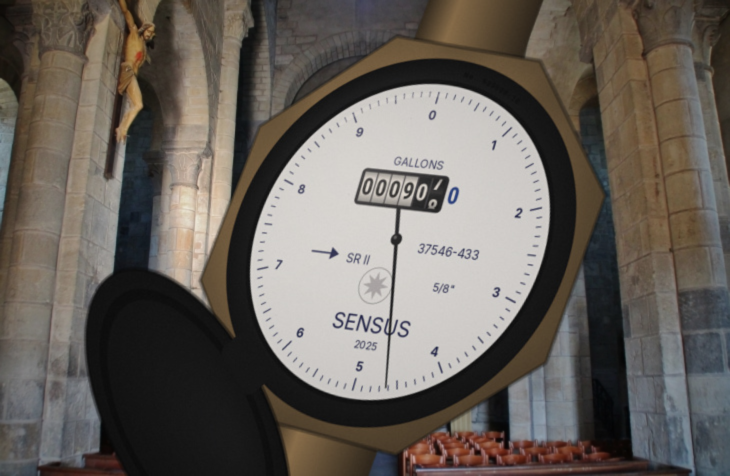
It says 9074.6 gal
